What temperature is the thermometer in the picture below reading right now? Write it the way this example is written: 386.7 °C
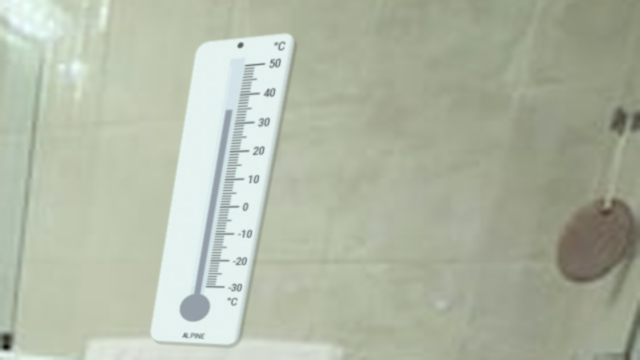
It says 35 °C
